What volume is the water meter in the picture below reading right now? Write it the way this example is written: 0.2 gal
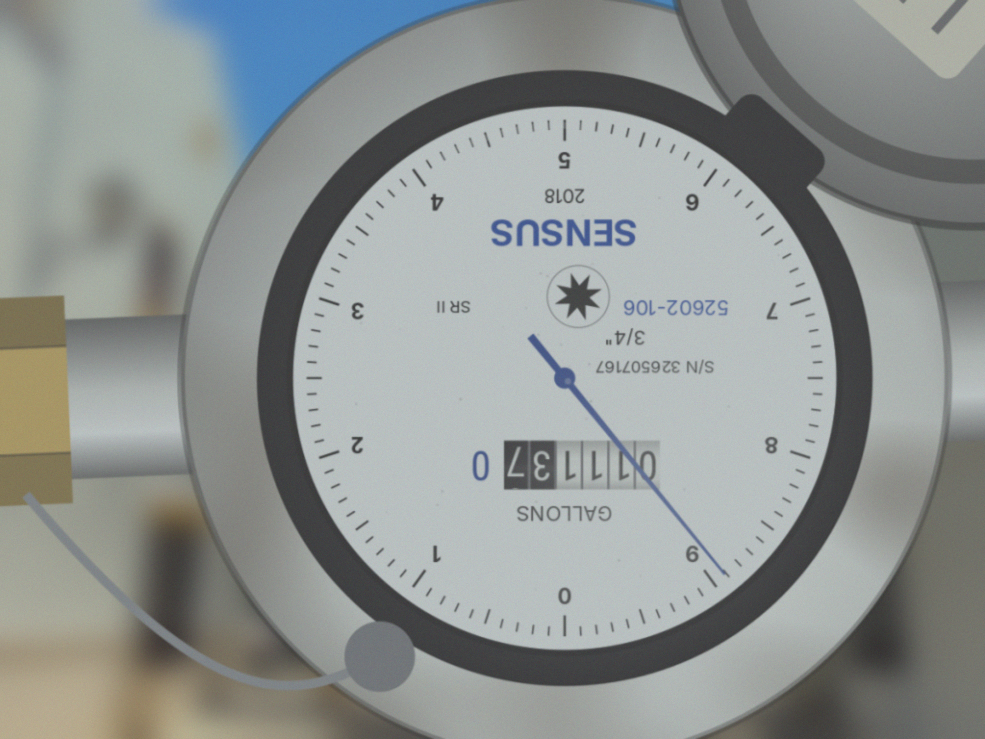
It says 111368.9 gal
